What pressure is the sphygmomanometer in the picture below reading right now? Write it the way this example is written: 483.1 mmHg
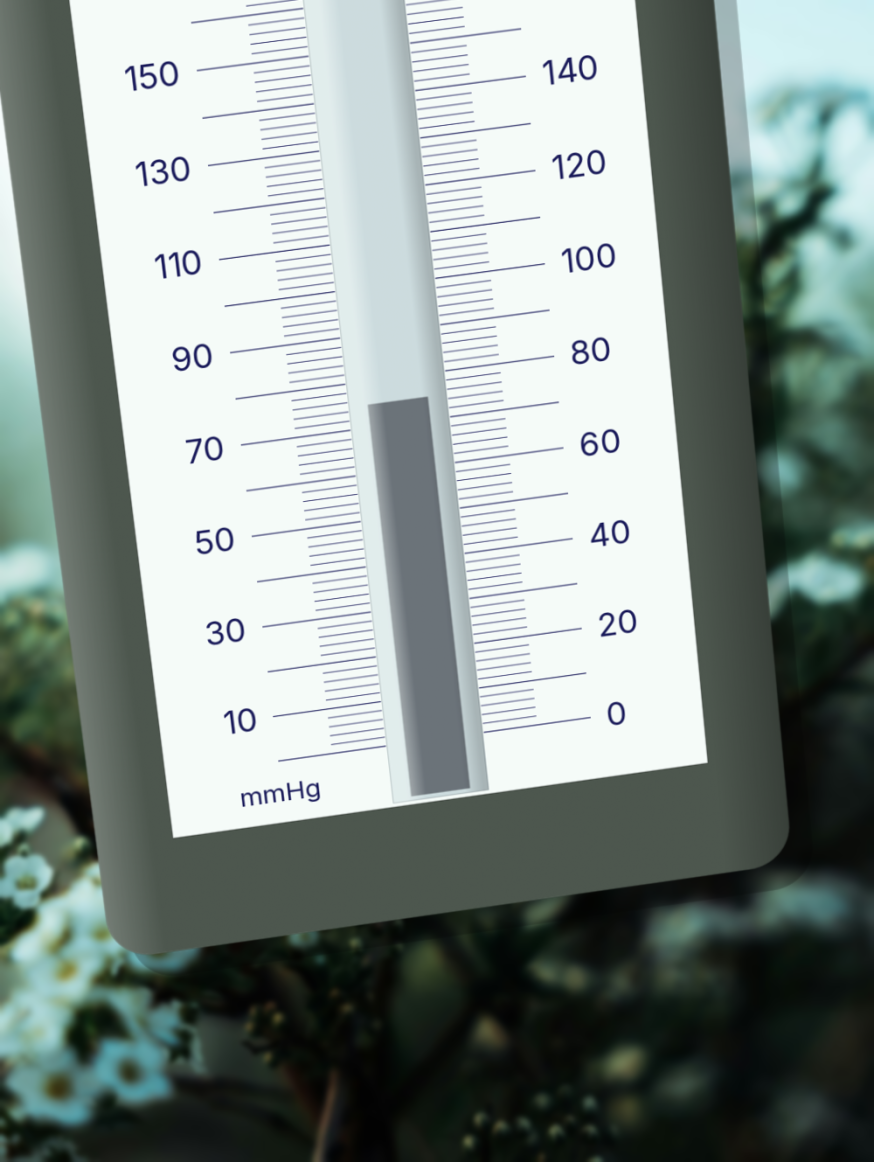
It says 75 mmHg
